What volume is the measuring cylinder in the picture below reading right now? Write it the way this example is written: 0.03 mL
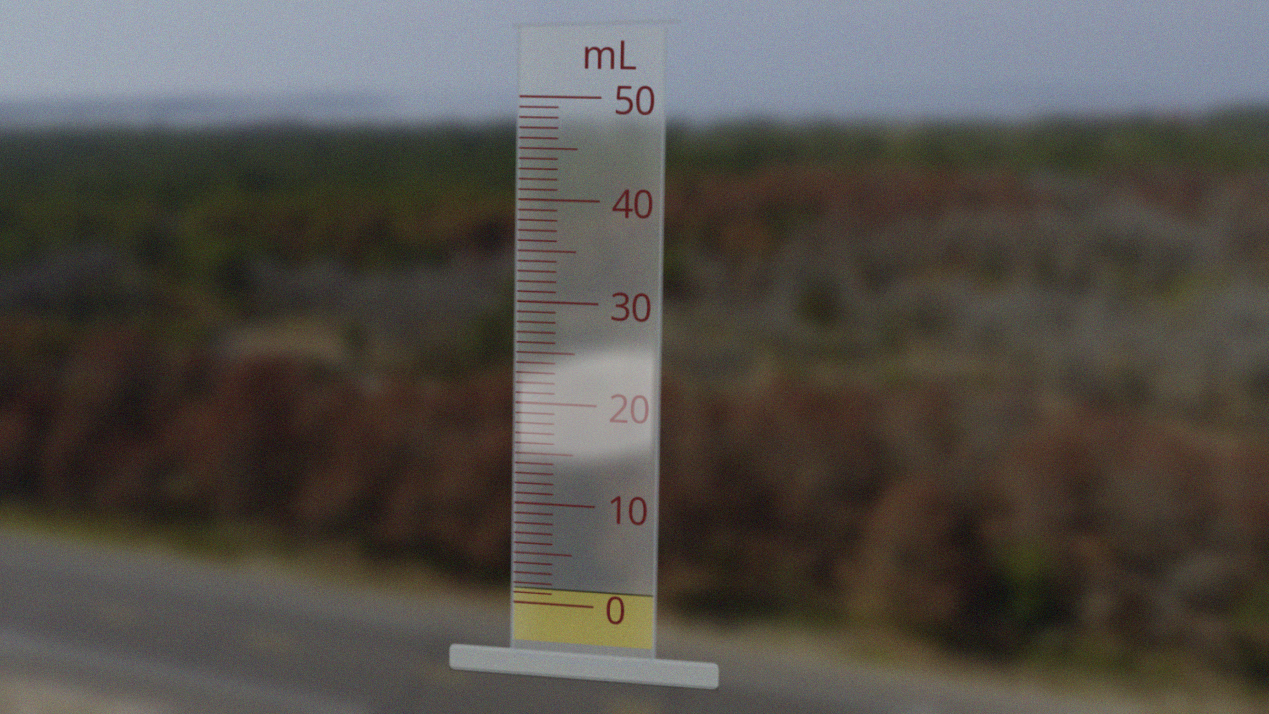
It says 1.5 mL
